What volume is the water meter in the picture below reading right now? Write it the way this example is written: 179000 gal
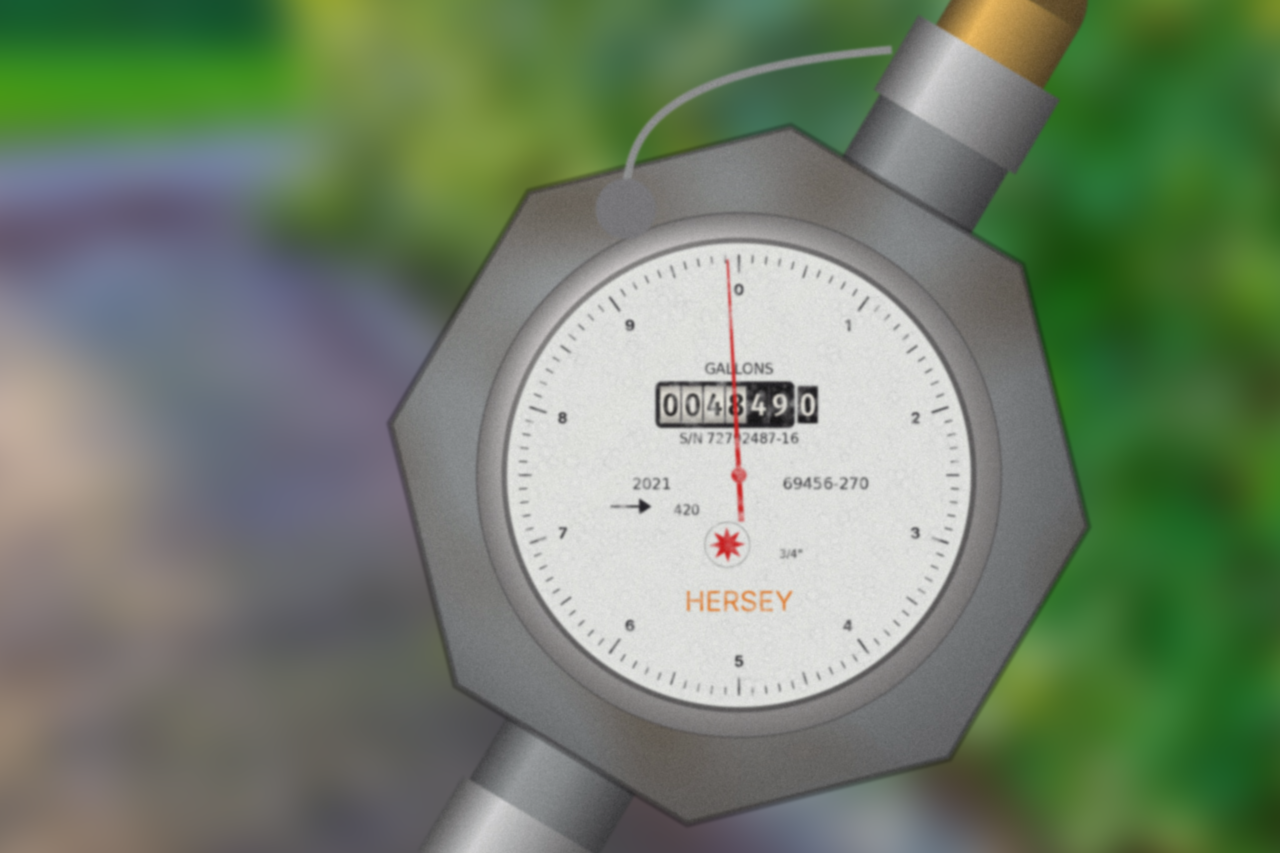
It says 48489.9 gal
